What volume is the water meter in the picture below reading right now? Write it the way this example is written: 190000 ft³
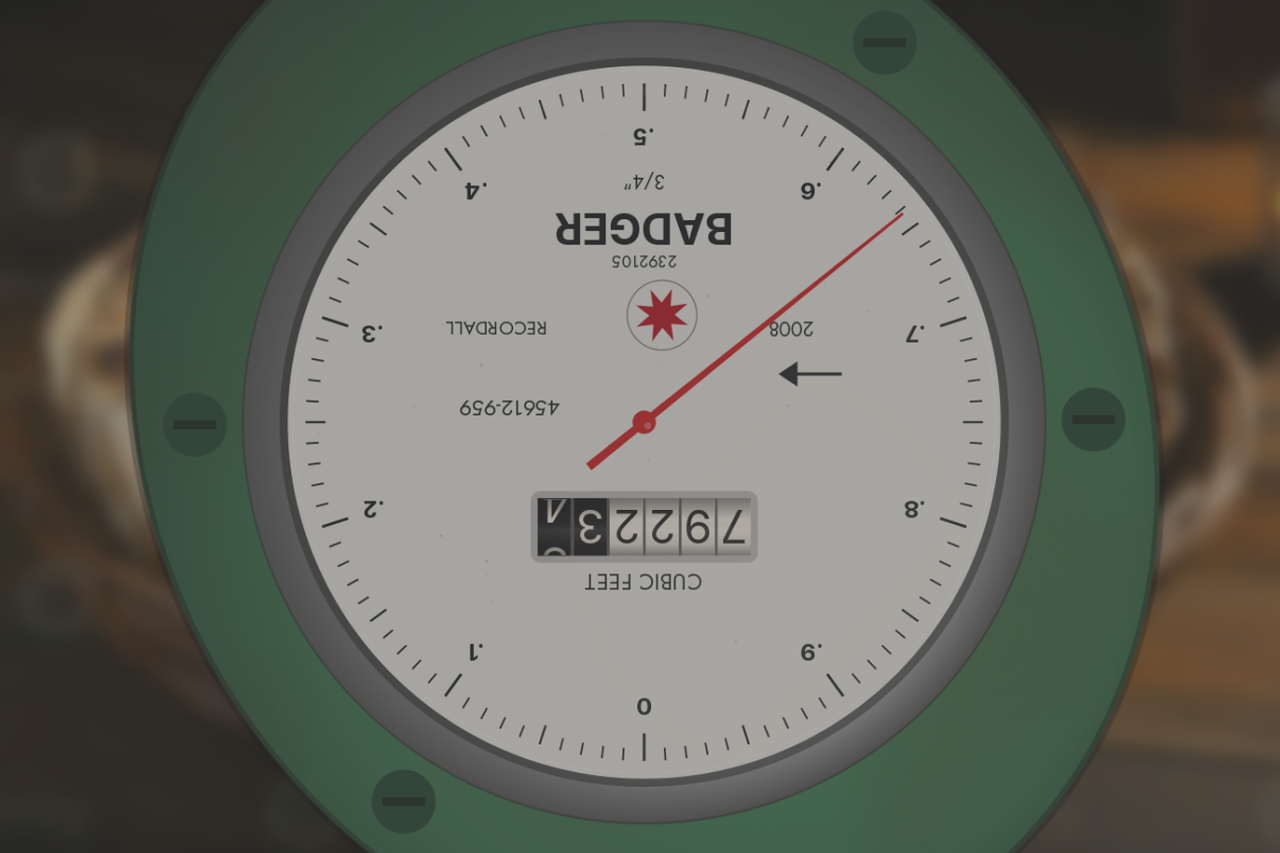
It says 792233.64 ft³
